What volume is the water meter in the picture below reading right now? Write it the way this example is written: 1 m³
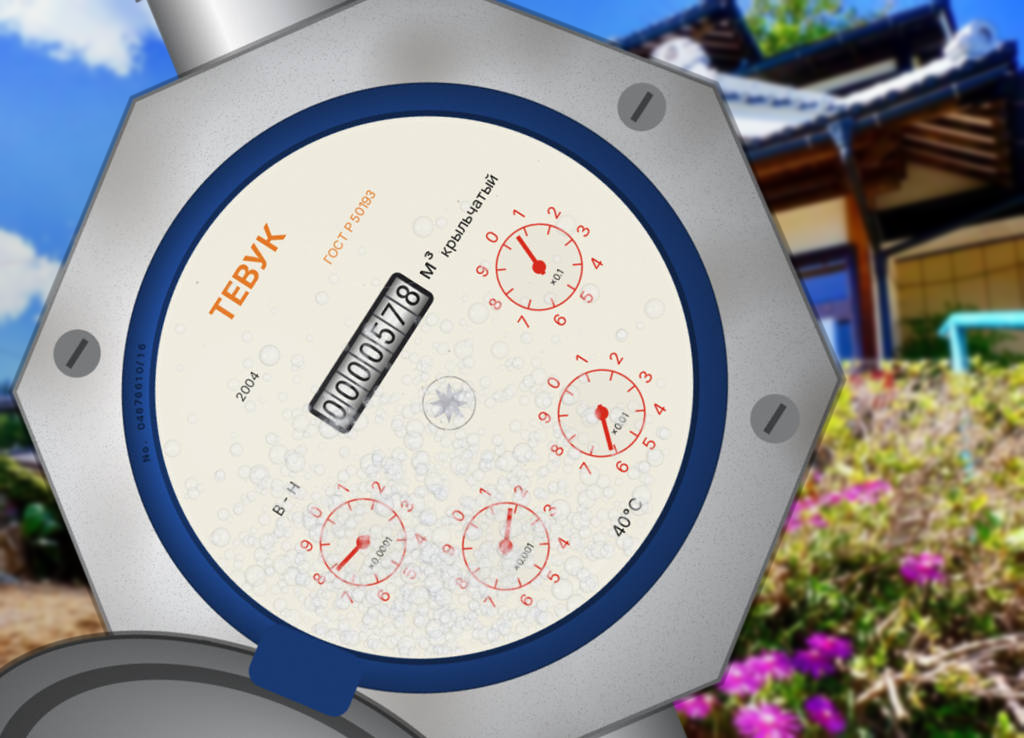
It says 578.0617 m³
